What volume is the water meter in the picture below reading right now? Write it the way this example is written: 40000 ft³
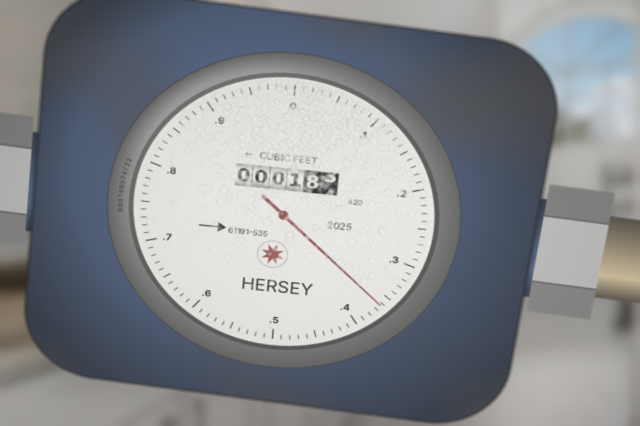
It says 183.36 ft³
